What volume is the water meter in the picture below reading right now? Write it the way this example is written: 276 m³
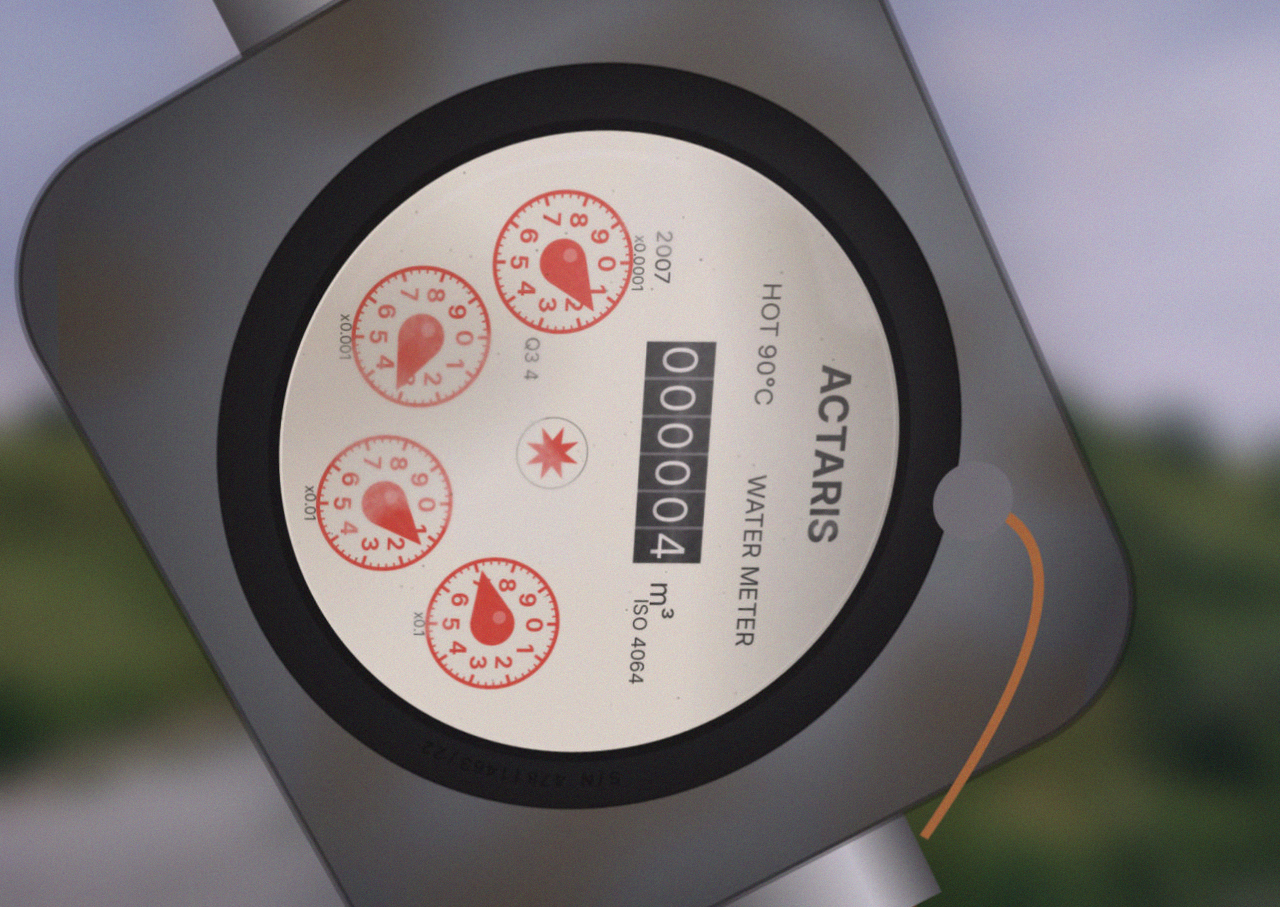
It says 4.7131 m³
